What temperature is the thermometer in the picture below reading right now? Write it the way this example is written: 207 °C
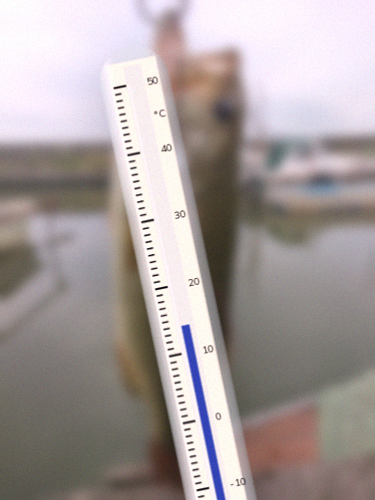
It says 14 °C
